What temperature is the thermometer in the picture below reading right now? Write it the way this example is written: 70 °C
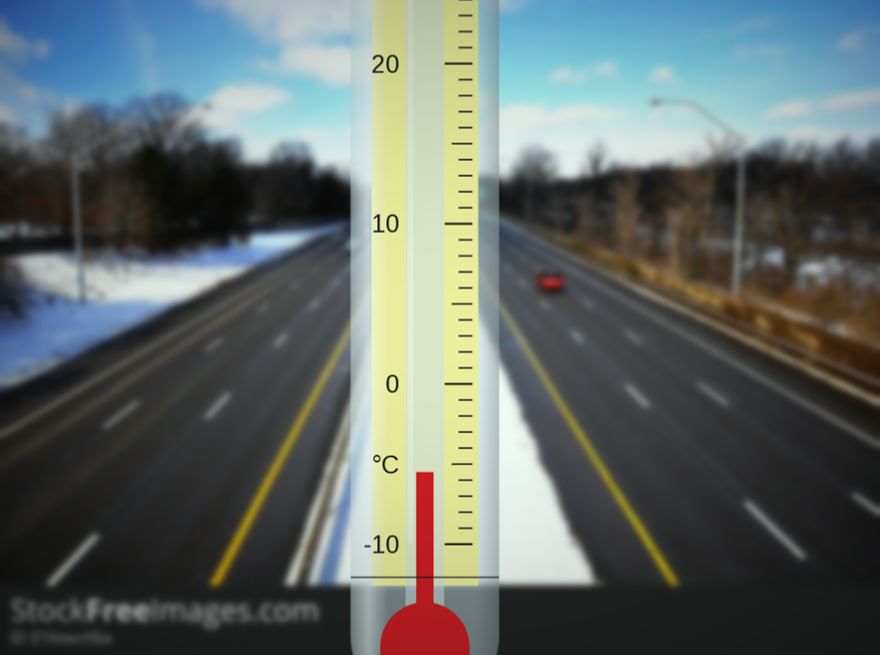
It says -5.5 °C
